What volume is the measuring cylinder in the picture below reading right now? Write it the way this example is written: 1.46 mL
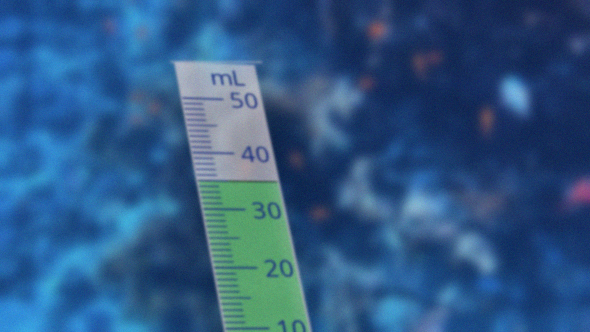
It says 35 mL
